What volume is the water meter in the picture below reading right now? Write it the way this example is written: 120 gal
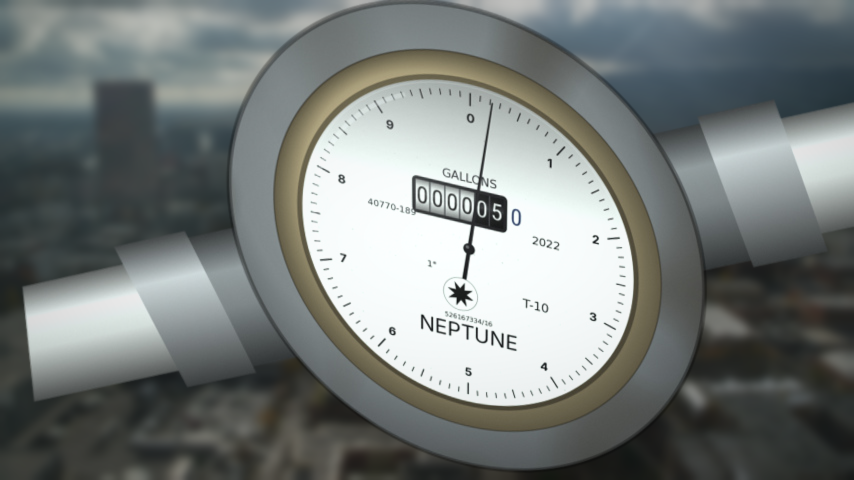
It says 50.2 gal
